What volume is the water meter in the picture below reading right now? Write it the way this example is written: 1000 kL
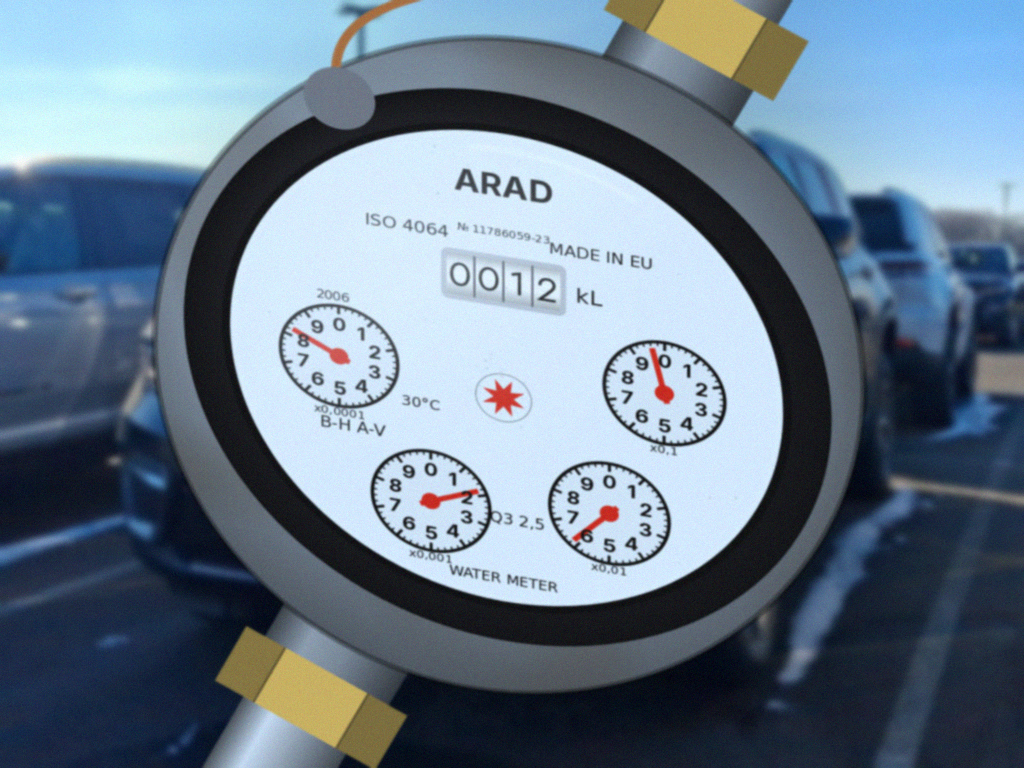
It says 11.9618 kL
